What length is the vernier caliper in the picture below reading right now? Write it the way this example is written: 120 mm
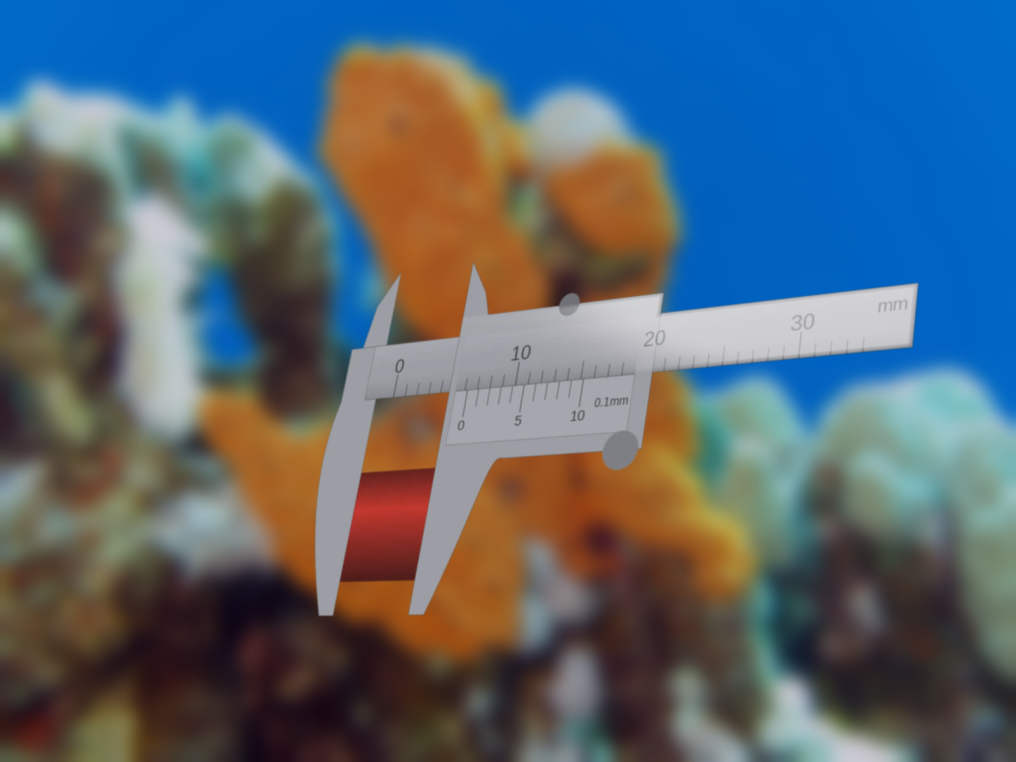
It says 6.2 mm
